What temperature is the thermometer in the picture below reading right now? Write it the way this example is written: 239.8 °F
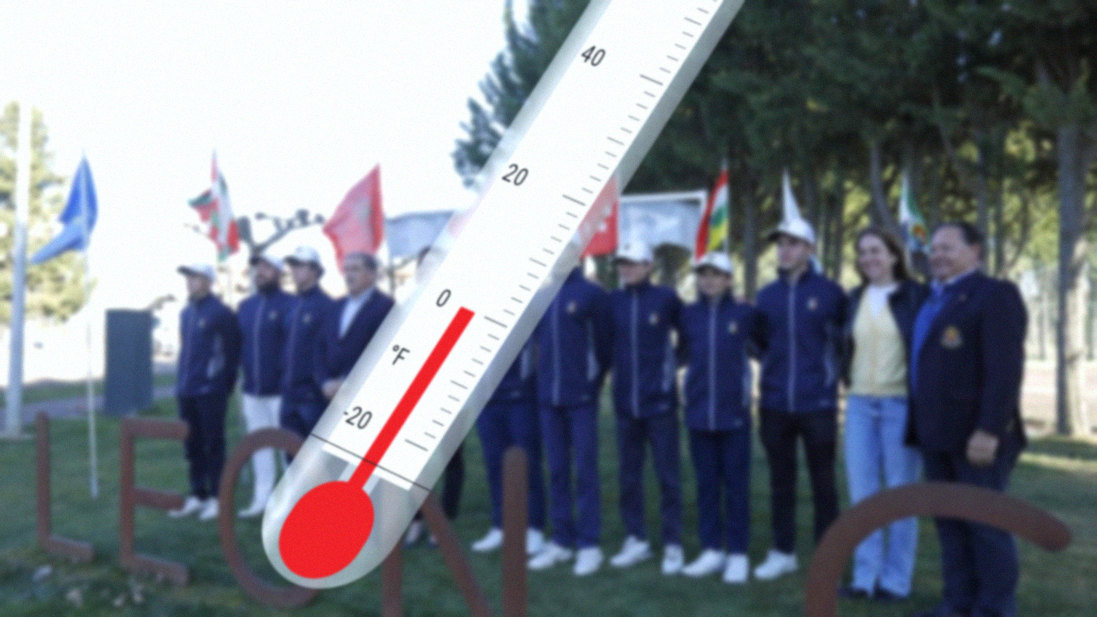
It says 0 °F
